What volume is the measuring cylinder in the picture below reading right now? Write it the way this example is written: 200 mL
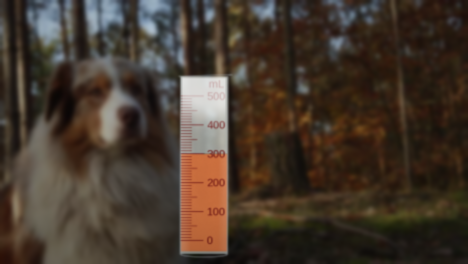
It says 300 mL
